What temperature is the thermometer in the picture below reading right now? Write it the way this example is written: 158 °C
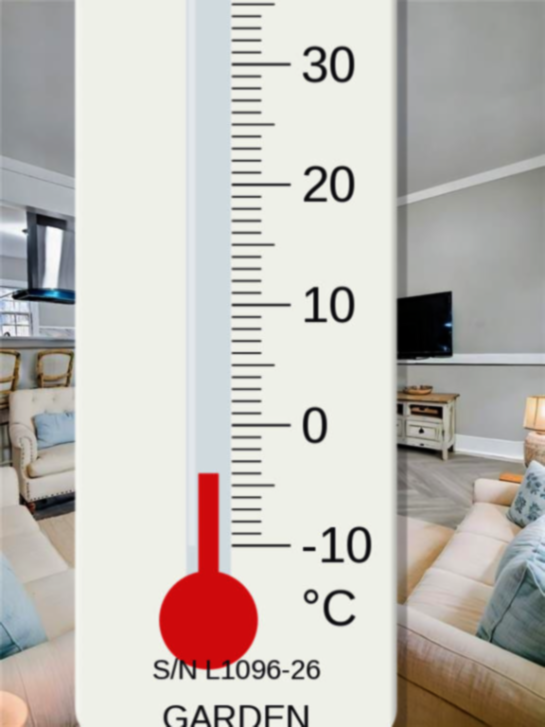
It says -4 °C
